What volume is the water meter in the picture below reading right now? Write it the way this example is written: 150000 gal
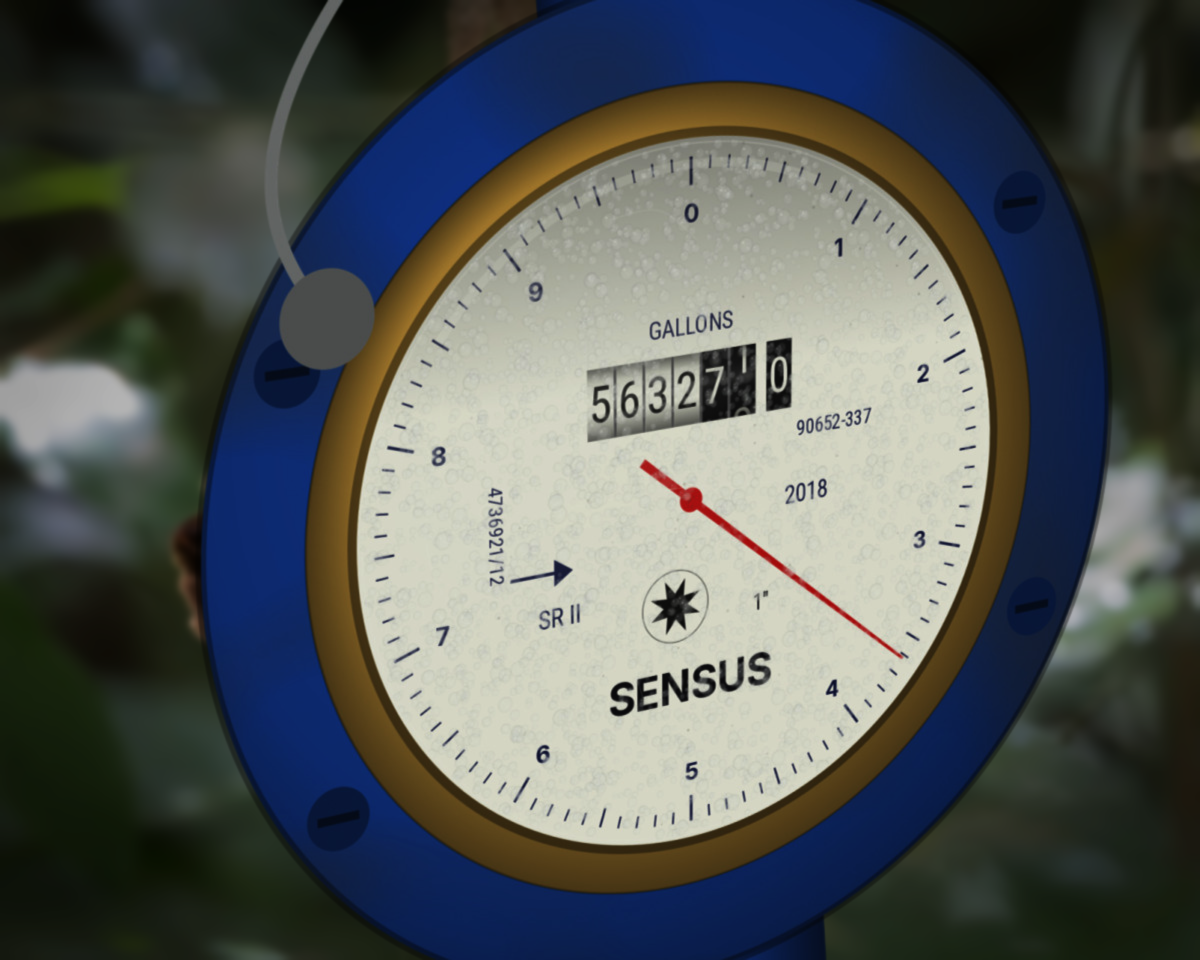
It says 5632713.6 gal
